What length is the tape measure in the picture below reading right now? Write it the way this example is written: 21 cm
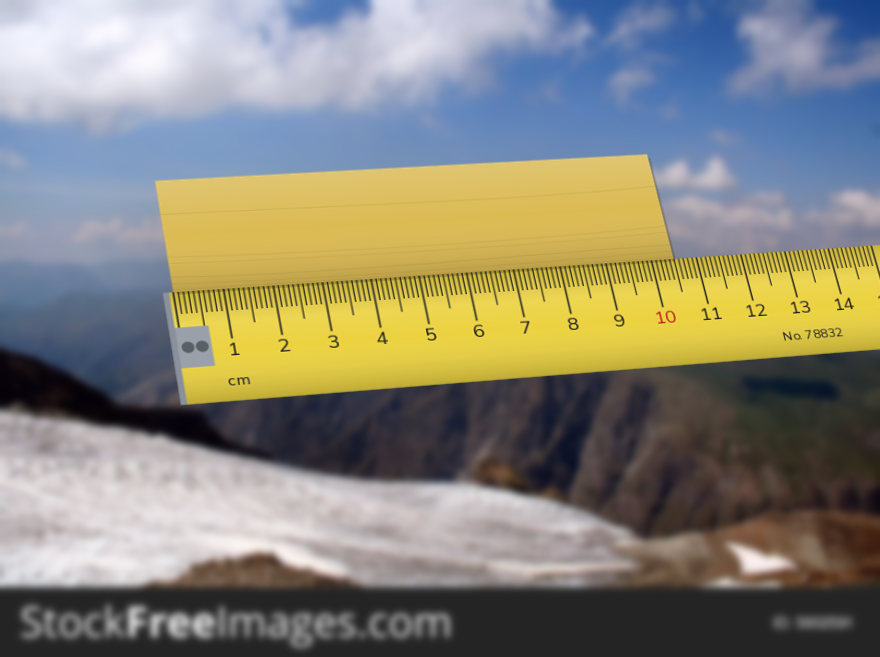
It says 10.5 cm
